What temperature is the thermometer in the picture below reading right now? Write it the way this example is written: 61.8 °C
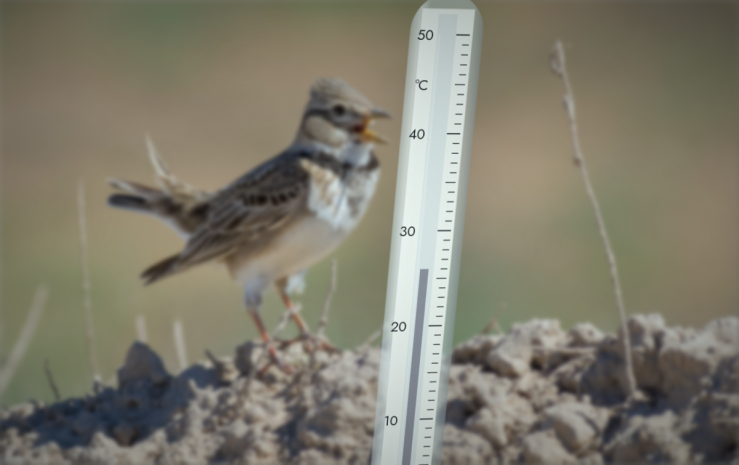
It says 26 °C
